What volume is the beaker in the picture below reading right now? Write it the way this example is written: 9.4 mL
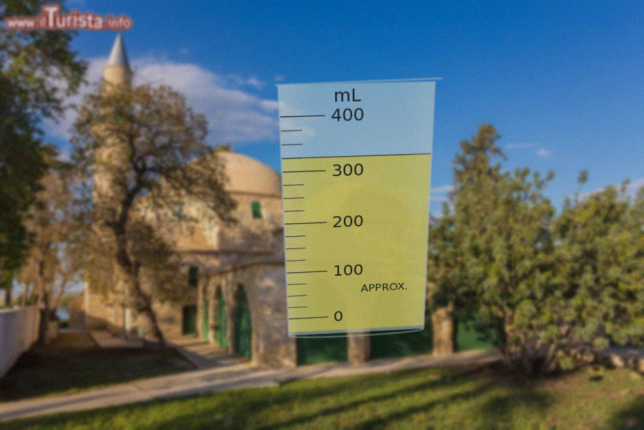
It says 325 mL
